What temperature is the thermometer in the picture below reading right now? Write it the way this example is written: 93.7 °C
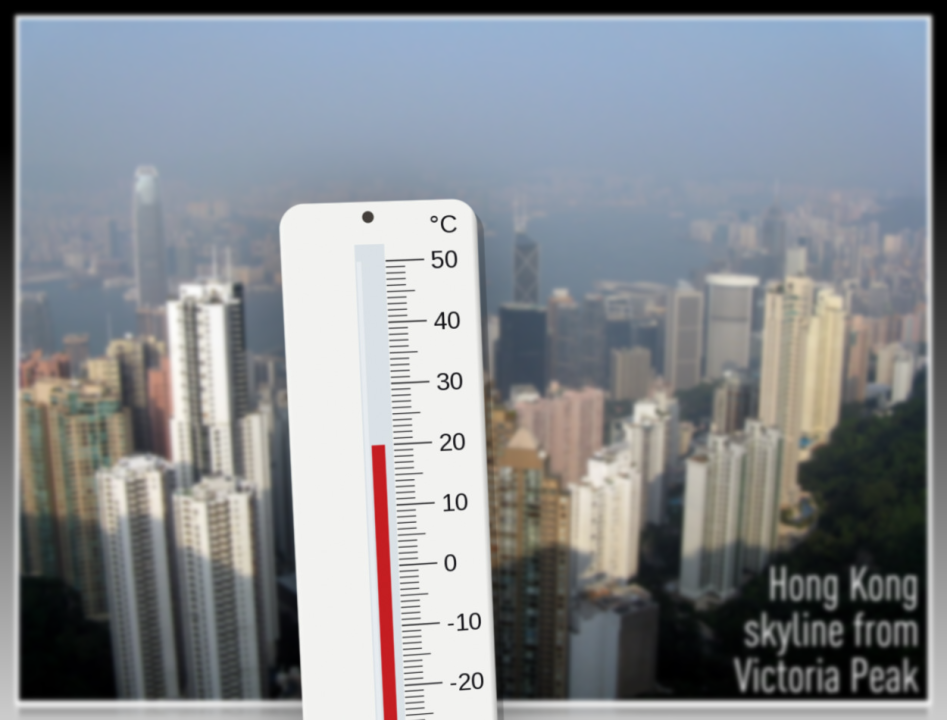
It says 20 °C
